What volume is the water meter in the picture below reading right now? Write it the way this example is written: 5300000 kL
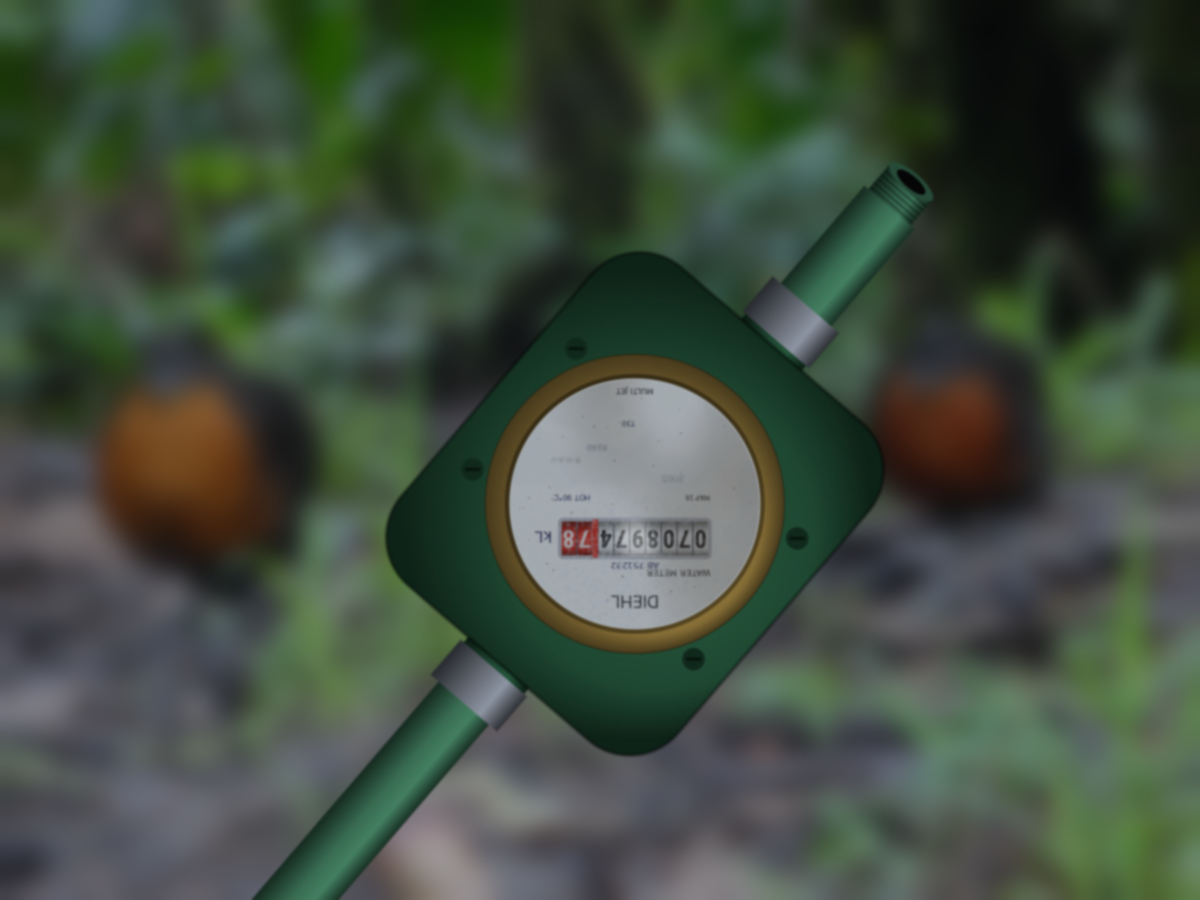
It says 708974.78 kL
